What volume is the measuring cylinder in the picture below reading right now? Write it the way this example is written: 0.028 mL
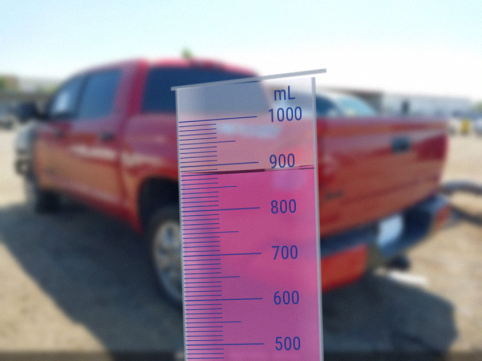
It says 880 mL
